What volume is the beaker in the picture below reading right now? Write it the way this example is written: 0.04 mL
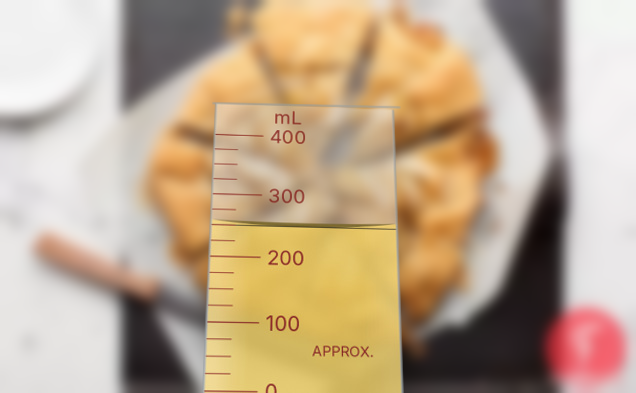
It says 250 mL
